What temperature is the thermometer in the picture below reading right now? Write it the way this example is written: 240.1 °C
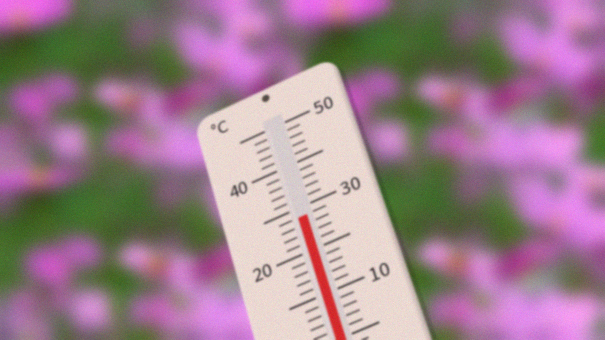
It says 28 °C
